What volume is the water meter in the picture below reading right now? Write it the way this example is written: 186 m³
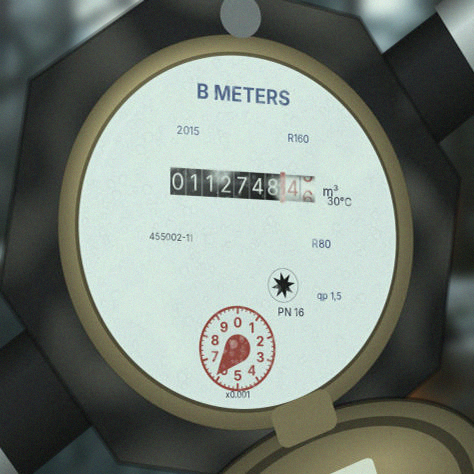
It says 112748.456 m³
